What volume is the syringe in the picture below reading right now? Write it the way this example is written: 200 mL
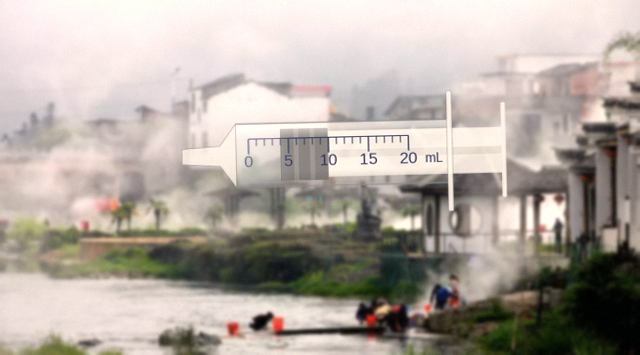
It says 4 mL
